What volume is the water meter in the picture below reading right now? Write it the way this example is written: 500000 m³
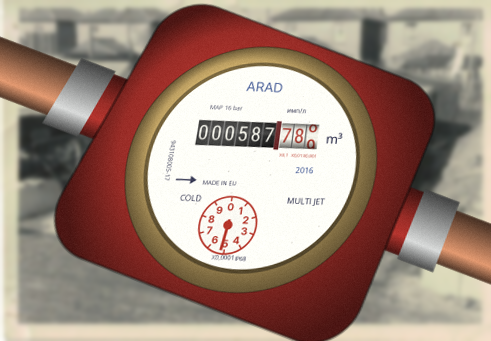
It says 587.7885 m³
